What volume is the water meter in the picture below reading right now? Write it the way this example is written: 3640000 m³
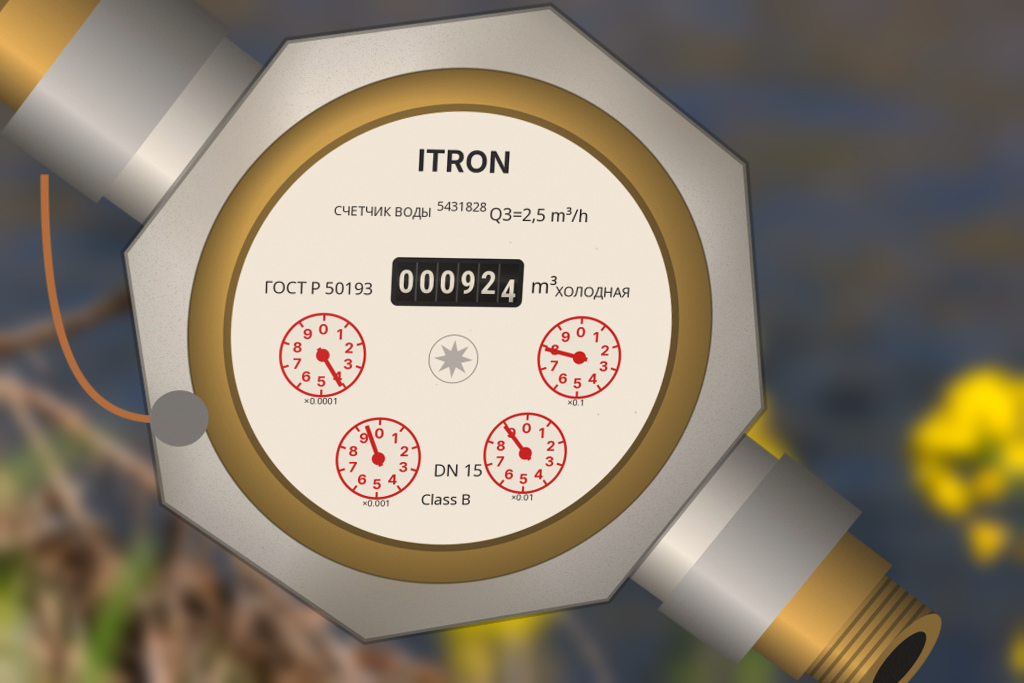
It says 923.7894 m³
